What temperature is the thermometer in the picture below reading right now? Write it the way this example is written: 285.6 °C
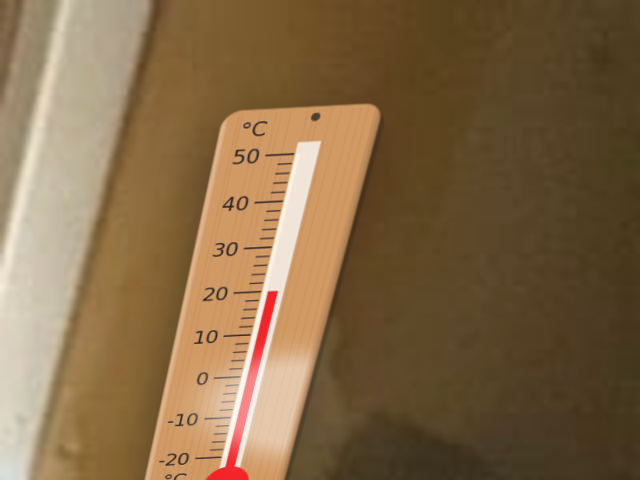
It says 20 °C
